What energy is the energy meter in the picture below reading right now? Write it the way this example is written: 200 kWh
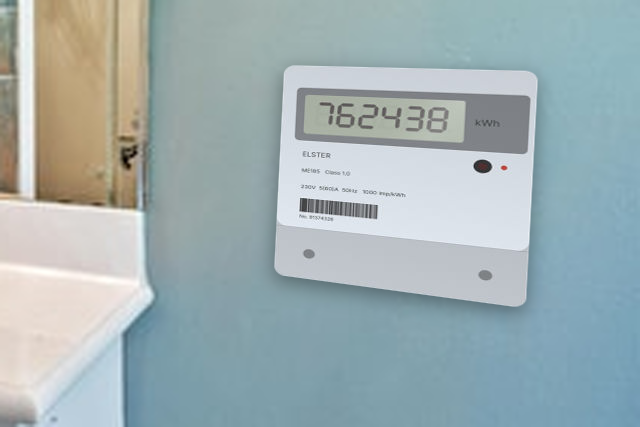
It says 762438 kWh
